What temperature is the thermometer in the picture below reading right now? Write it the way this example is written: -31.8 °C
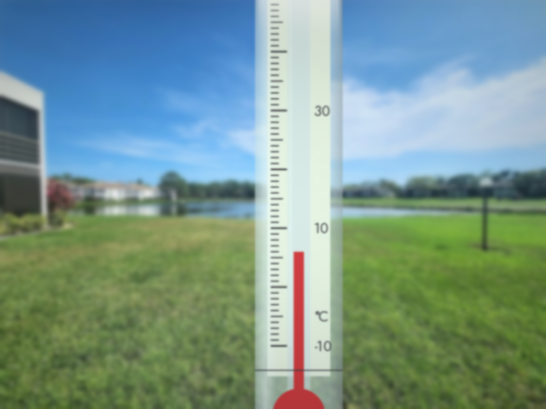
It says 6 °C
